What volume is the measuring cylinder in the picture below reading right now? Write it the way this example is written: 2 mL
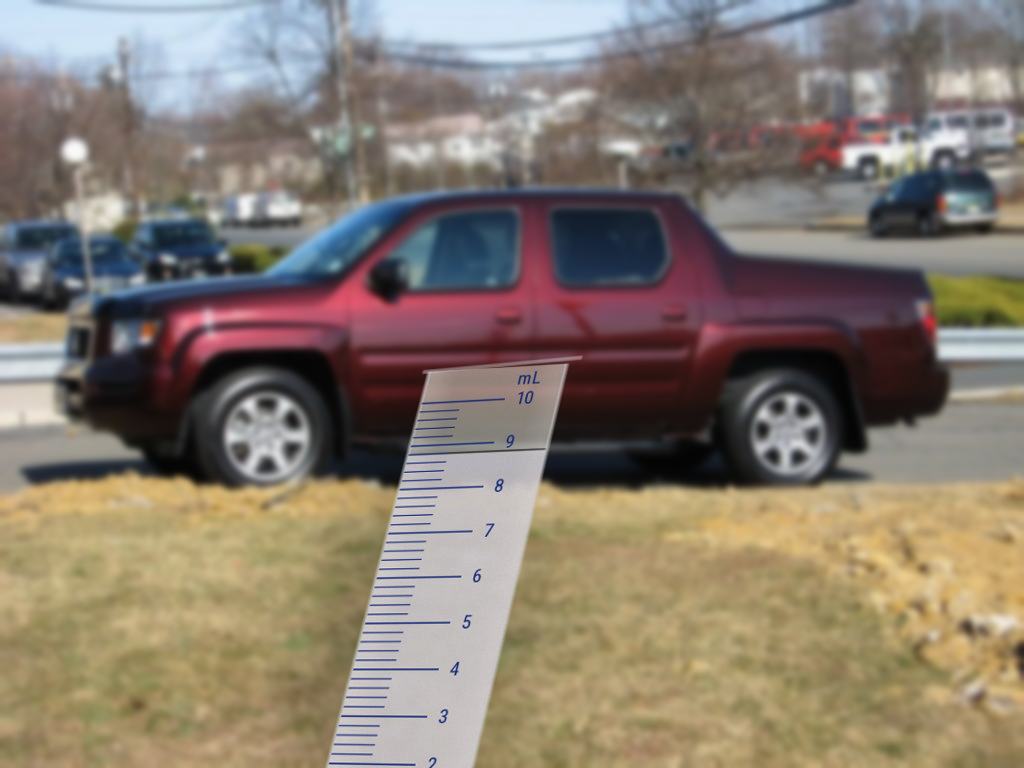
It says 8.8 mL
